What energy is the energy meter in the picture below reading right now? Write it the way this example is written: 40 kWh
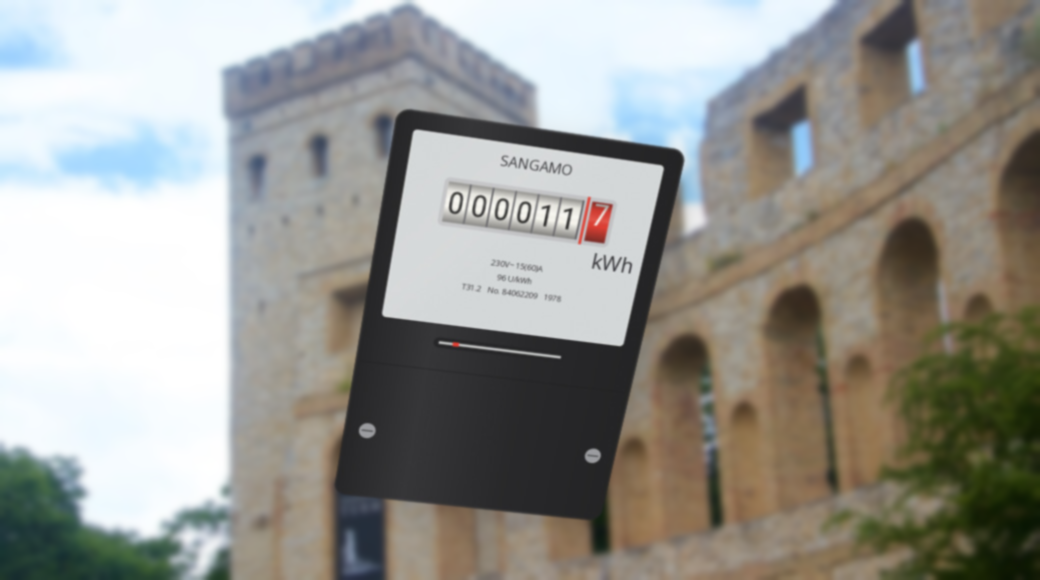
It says 11.7 kWh
